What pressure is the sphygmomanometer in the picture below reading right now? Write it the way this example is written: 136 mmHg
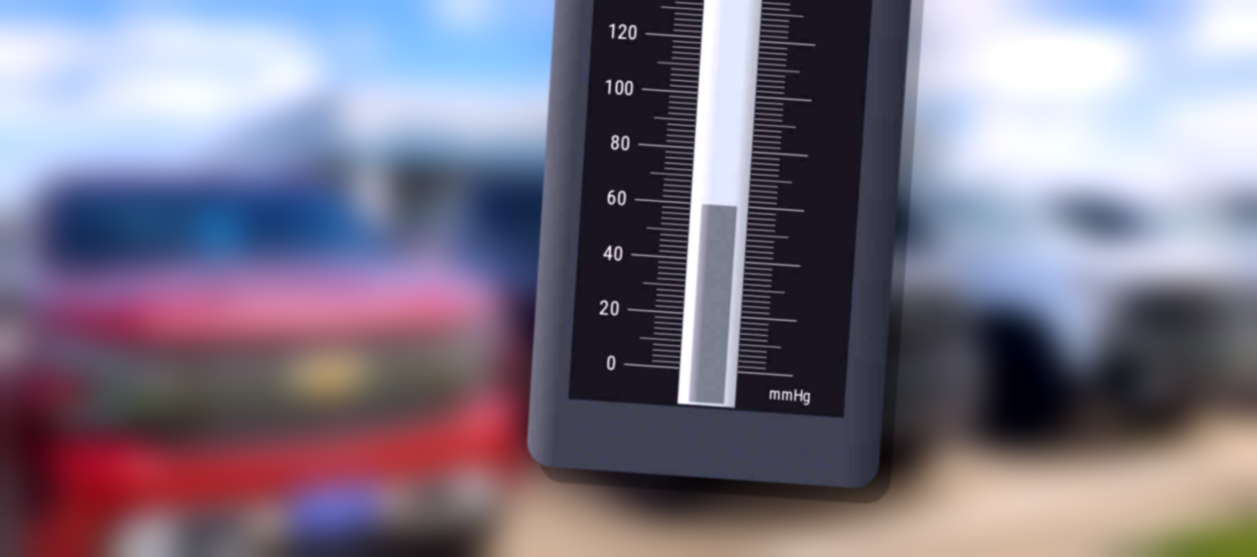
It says 60 mmHg
